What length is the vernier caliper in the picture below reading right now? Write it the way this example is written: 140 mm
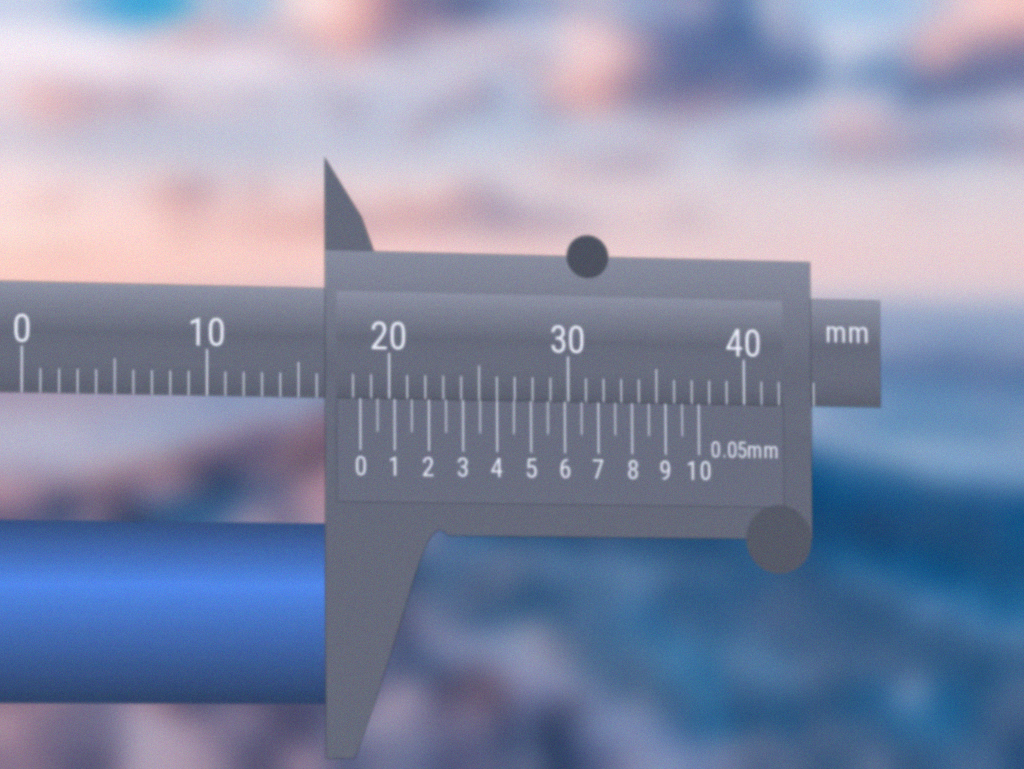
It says 18.4 mm
